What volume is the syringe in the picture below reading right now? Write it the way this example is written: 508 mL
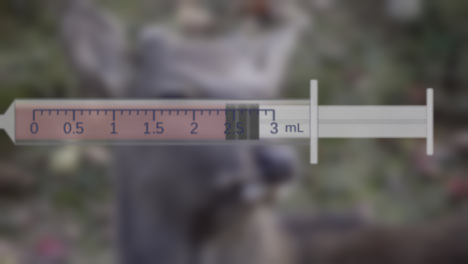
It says 2.4 mL
